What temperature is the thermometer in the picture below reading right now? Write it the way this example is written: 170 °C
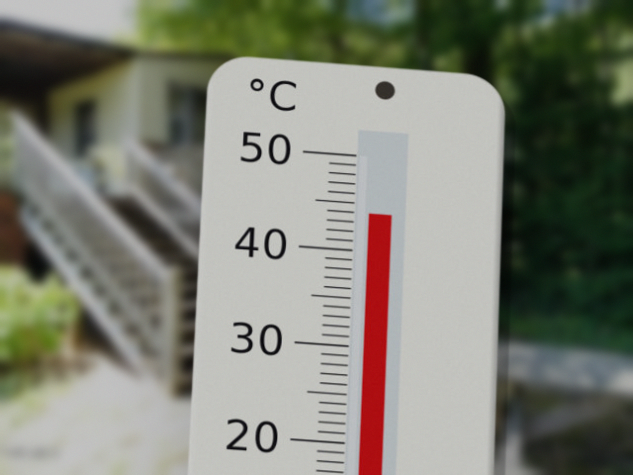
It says 44 °C
